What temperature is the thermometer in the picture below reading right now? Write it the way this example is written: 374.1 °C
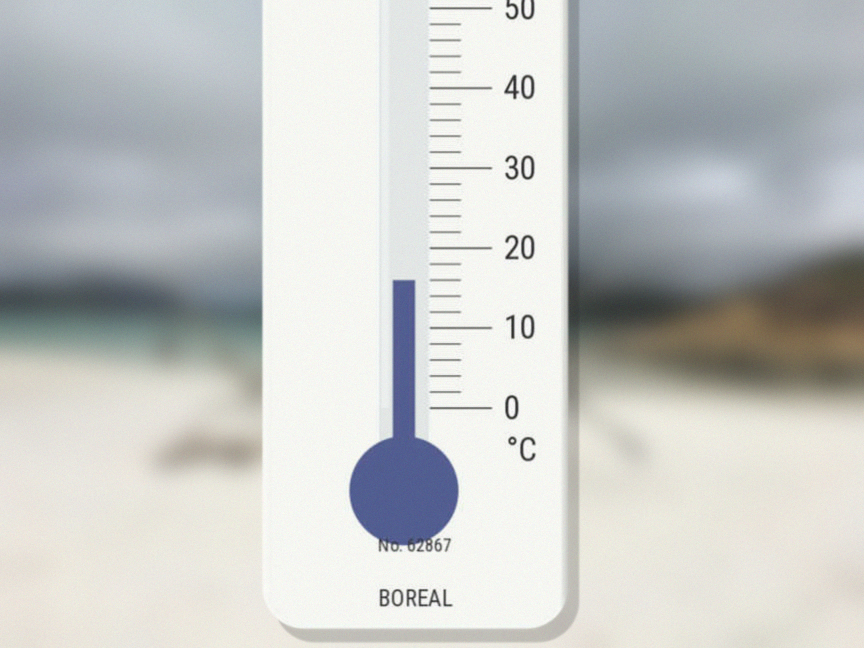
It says 16 °C
